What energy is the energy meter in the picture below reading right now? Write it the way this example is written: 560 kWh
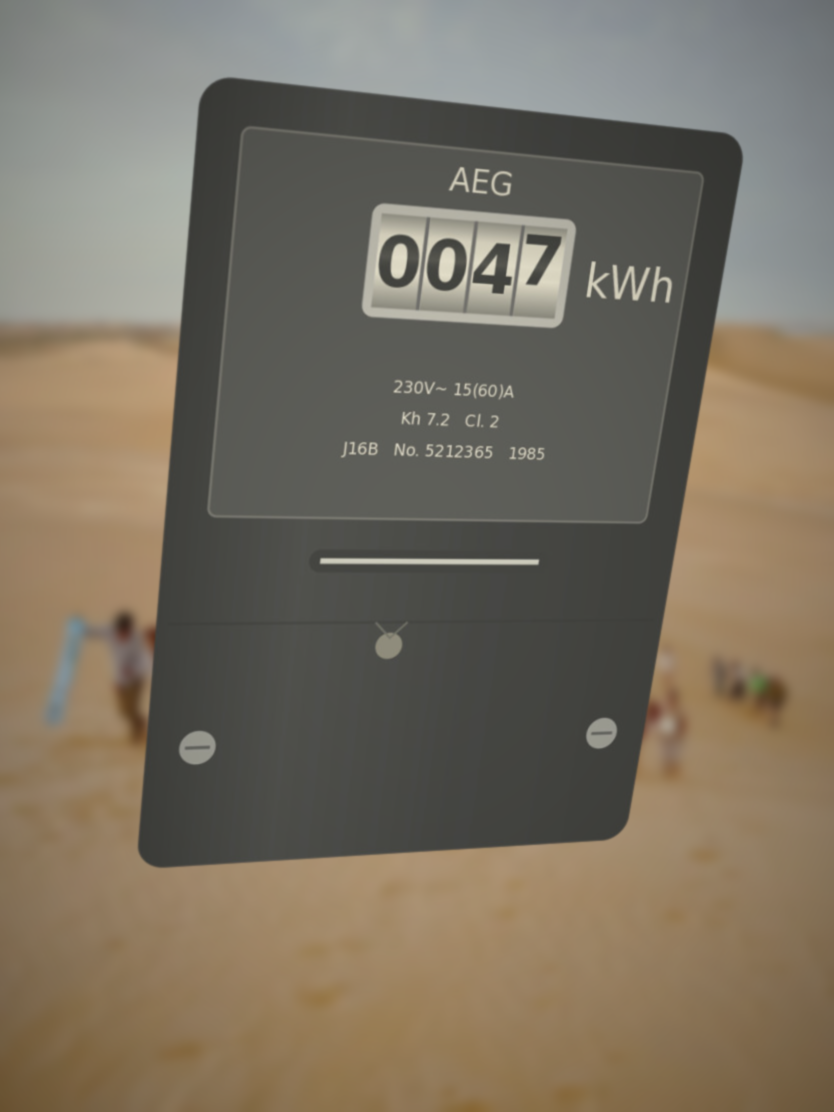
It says 47 kWh
